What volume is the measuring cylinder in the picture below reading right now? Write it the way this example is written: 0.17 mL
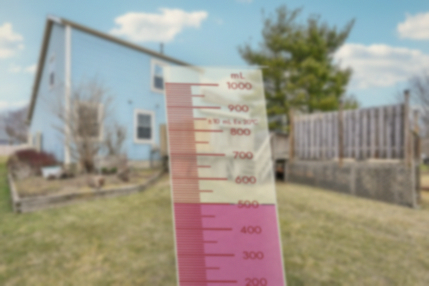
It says 500 mL
